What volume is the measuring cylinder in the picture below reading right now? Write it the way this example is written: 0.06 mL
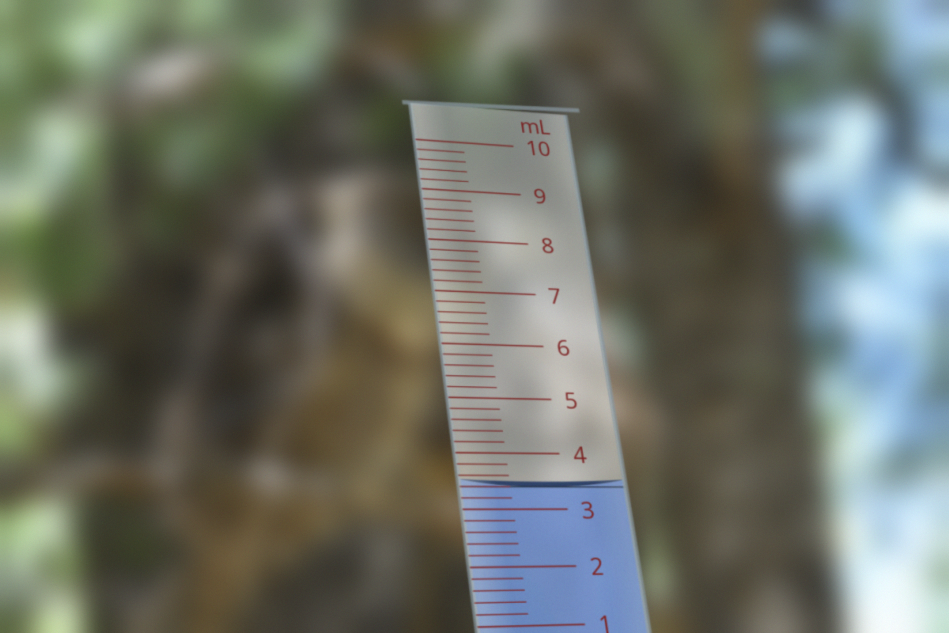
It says 3.4 mL
